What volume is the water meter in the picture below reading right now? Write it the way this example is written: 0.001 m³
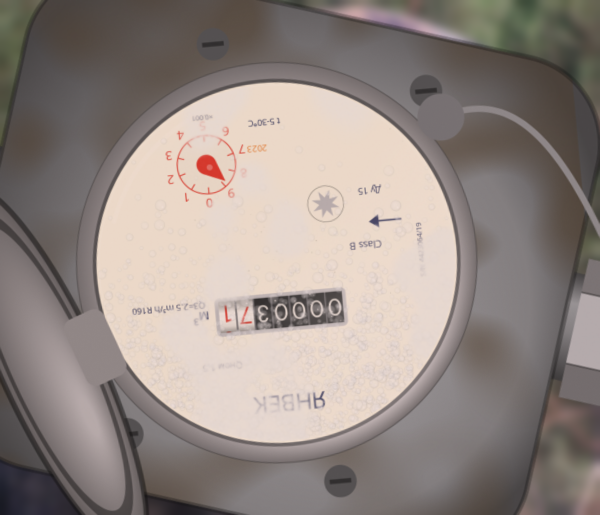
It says 3.708 m³
